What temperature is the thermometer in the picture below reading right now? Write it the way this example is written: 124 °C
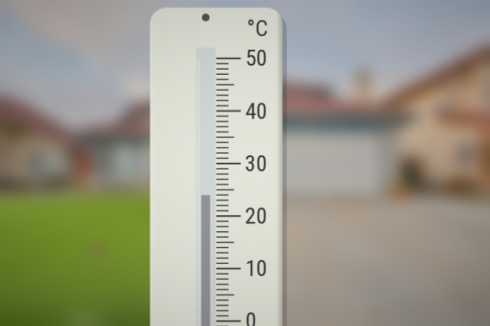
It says 24 °C
